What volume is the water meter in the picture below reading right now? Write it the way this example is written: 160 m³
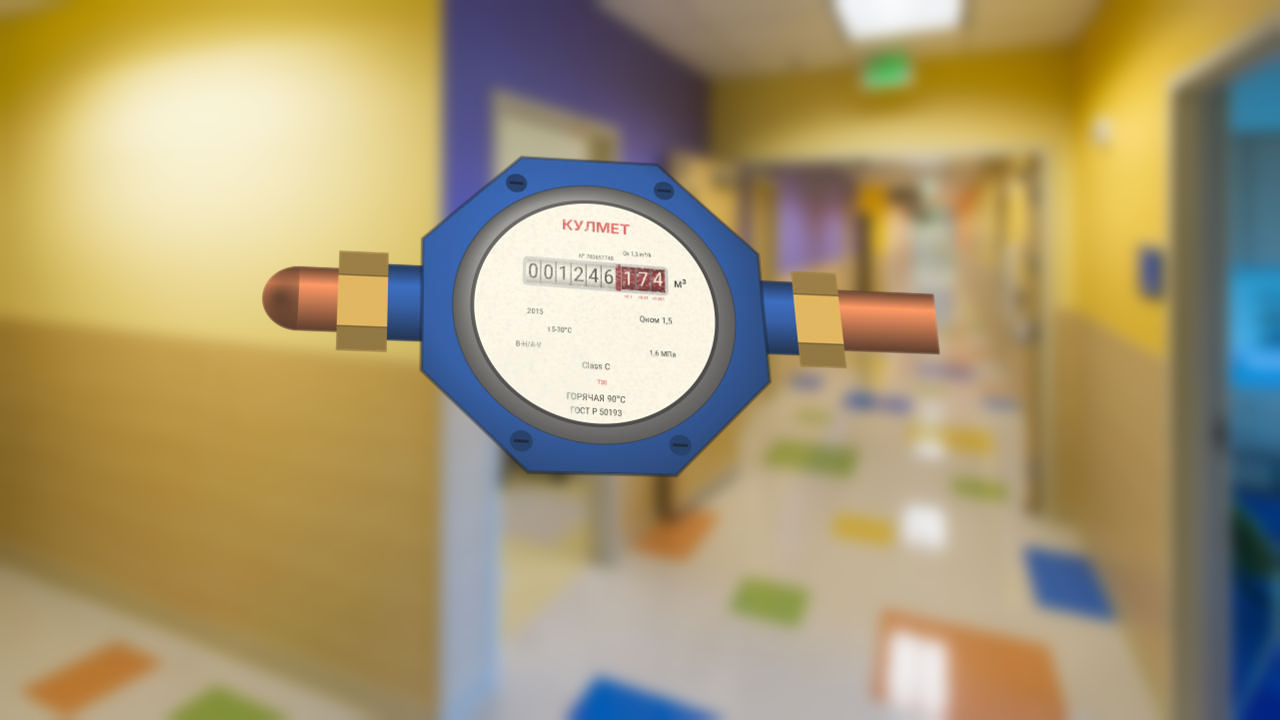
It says 1246.174 m³
